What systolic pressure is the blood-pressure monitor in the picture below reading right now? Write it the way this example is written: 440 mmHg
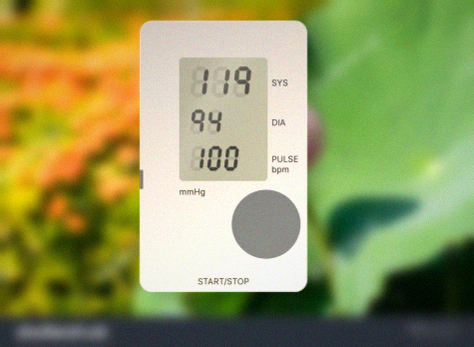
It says 119 mmHg
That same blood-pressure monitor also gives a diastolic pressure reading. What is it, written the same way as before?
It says 94 mmHg
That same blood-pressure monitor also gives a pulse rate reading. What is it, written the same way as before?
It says 100 bpm
